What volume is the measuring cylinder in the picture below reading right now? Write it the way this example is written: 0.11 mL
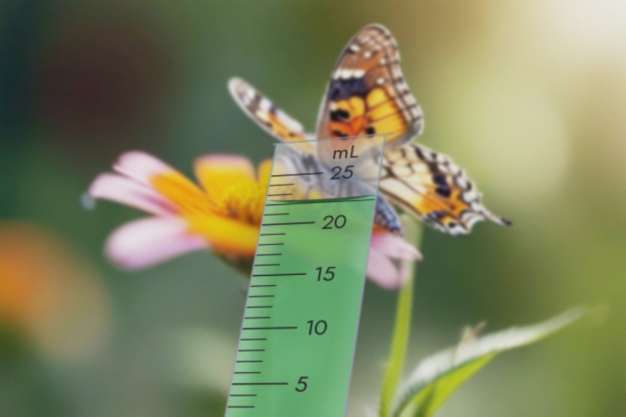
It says 22 mL
